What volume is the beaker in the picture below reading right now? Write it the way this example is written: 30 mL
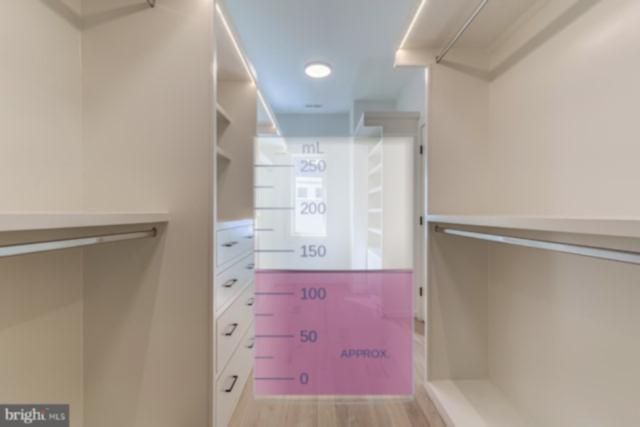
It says 125 mL
